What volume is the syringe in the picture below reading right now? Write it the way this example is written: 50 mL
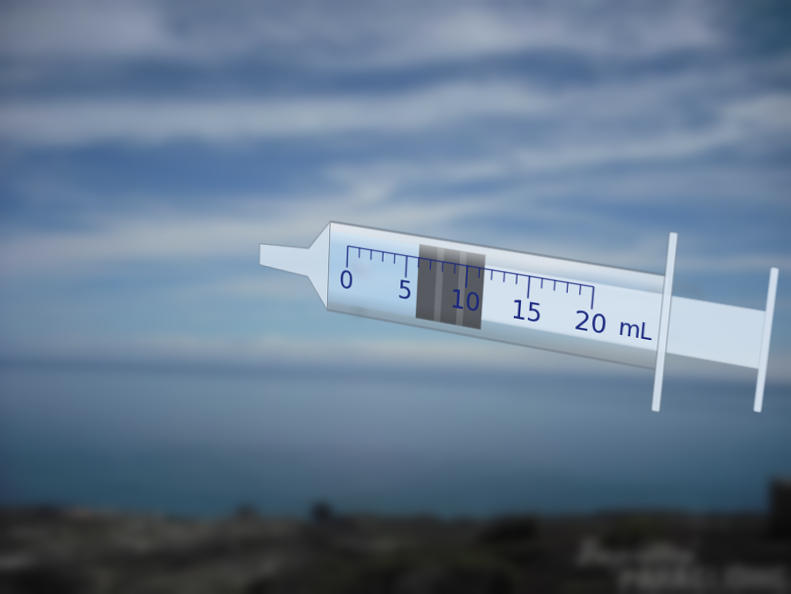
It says 6 mL
